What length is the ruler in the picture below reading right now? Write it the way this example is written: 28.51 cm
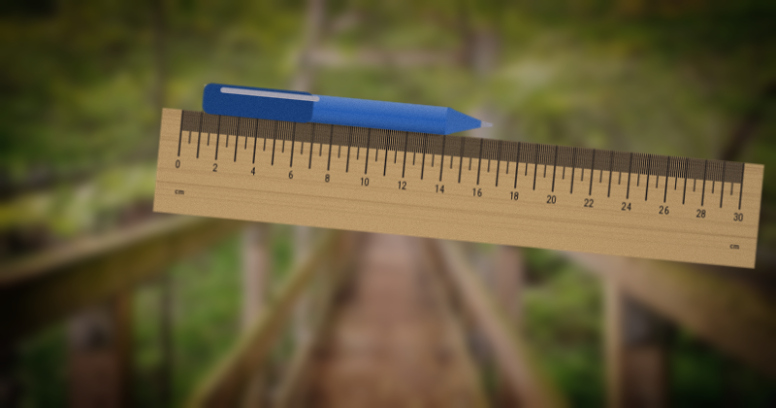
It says 15.5 cm
